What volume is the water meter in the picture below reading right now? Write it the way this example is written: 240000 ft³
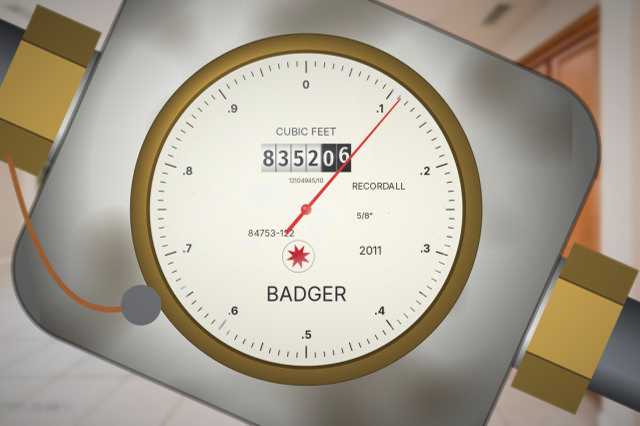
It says 835206.11 ft³
